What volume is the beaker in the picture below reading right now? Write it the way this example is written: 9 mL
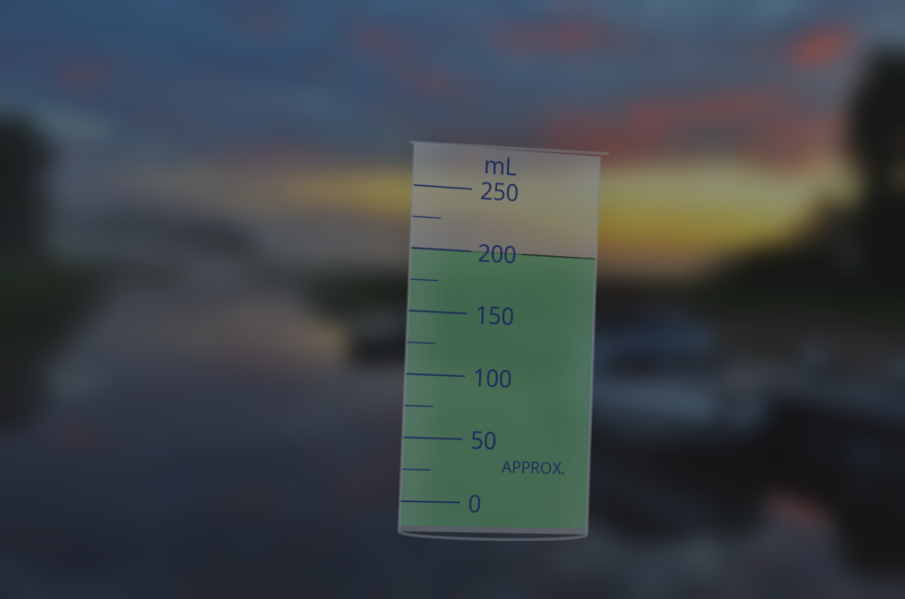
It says 200 mL
